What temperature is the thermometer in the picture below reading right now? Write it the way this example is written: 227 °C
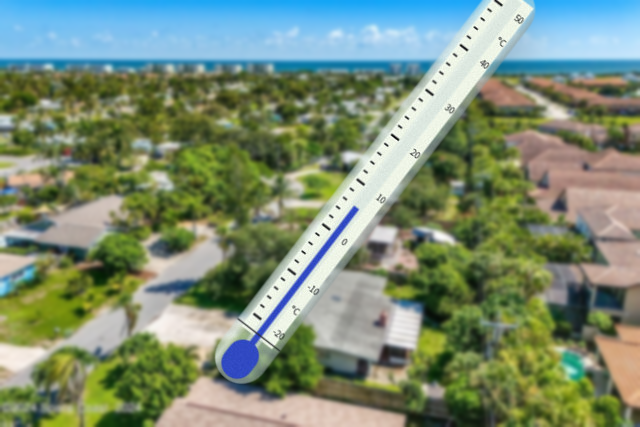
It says 6 °C
